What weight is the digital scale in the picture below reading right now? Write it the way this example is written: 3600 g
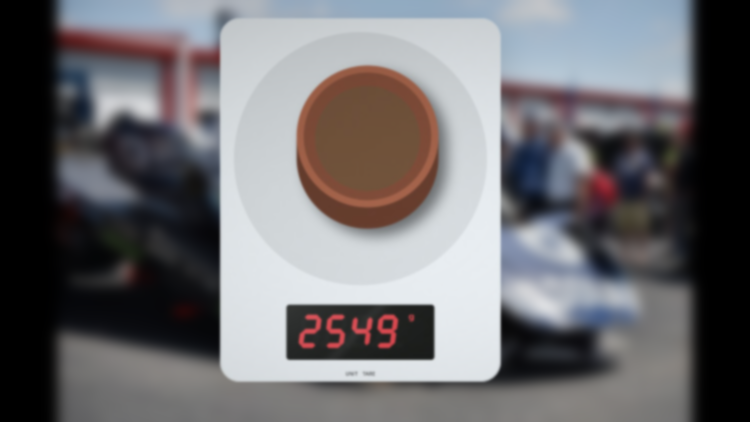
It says 2549 g
